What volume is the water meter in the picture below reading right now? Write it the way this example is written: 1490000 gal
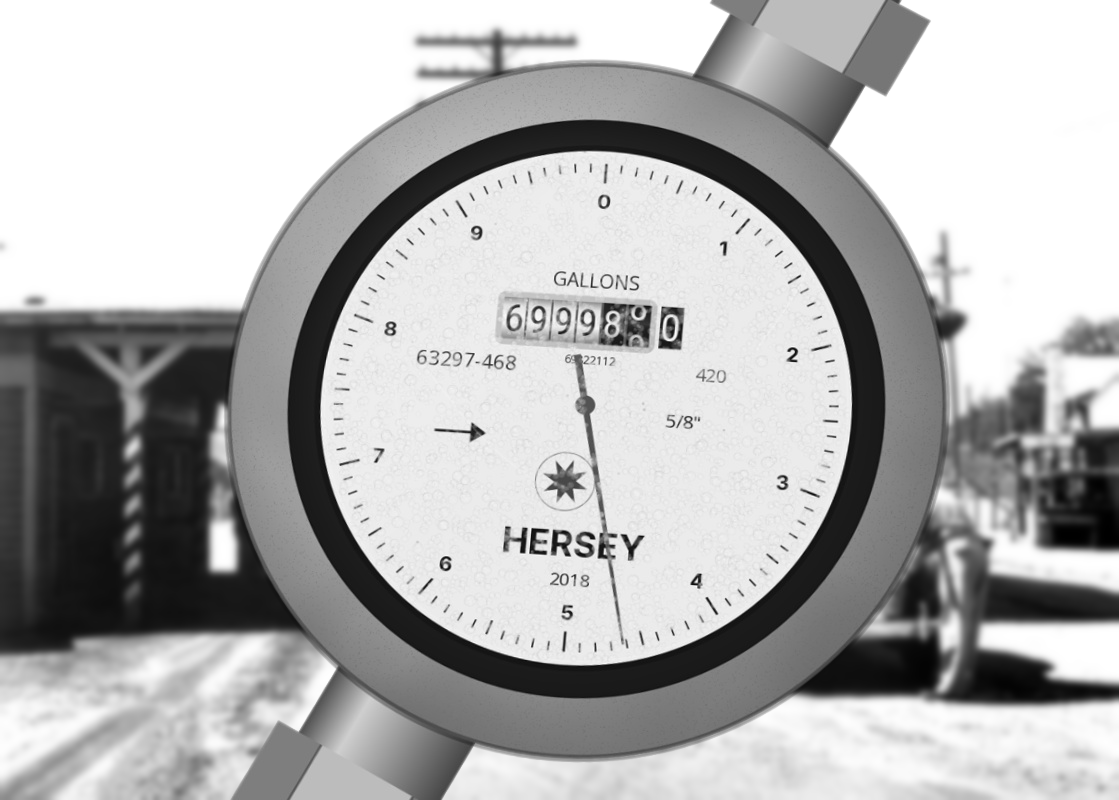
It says 6999884.6 gal
